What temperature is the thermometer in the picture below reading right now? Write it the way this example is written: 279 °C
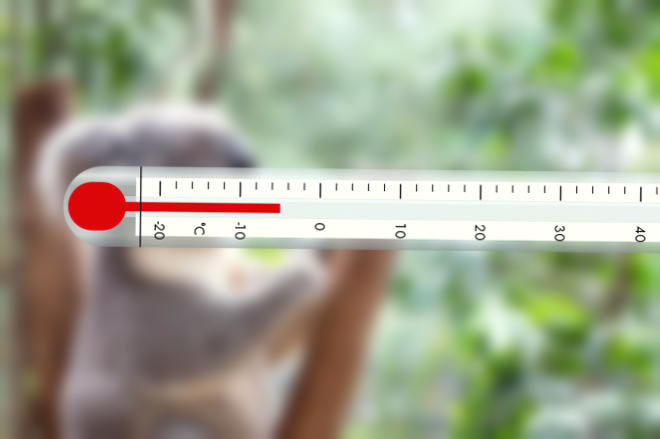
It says -5 °C
